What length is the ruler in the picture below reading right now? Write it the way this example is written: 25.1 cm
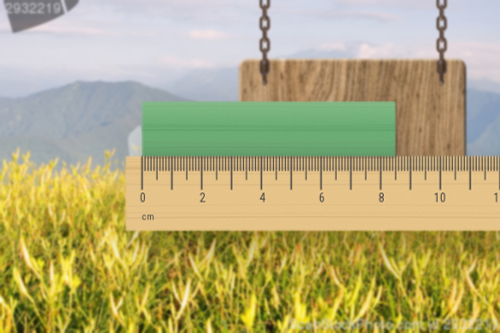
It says 8.5 cm
